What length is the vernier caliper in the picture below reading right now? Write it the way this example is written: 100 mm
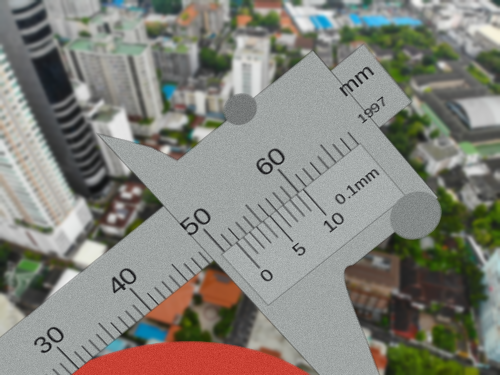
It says 51.6 mm
